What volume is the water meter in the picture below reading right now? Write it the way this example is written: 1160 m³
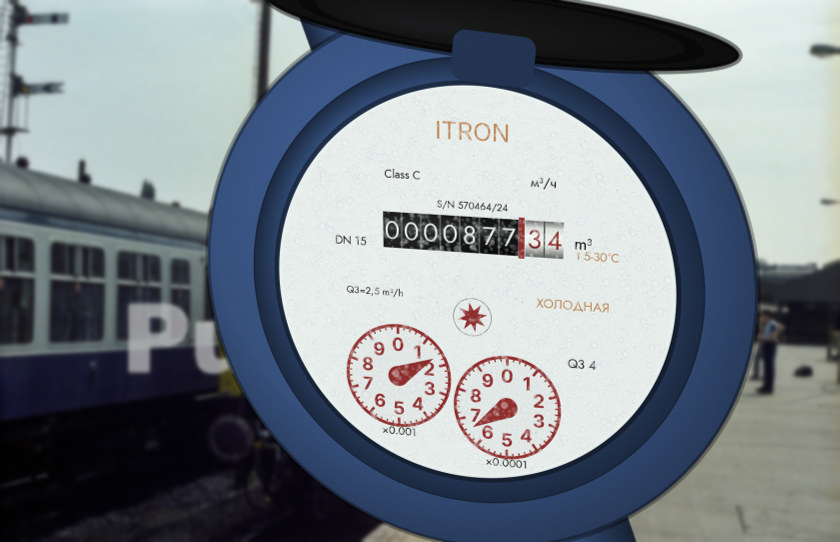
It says 877.3416 m³
